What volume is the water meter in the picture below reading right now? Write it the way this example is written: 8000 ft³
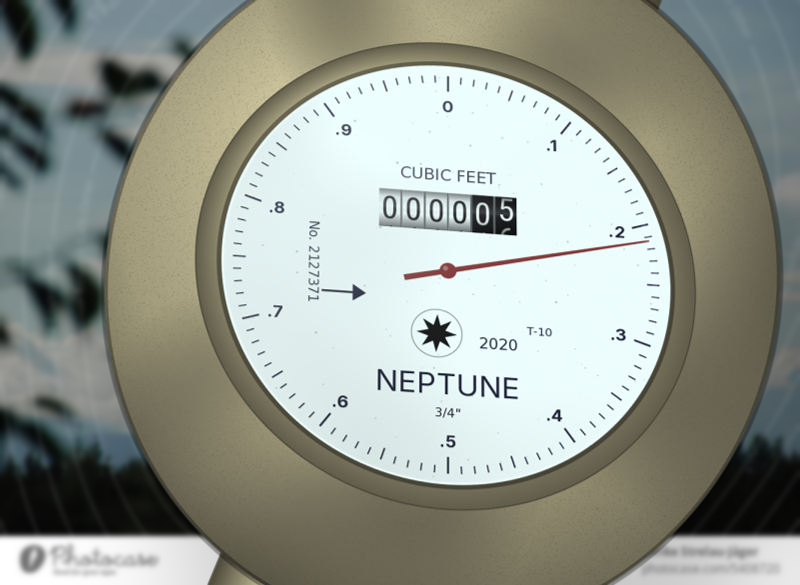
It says 5.21 ft³
